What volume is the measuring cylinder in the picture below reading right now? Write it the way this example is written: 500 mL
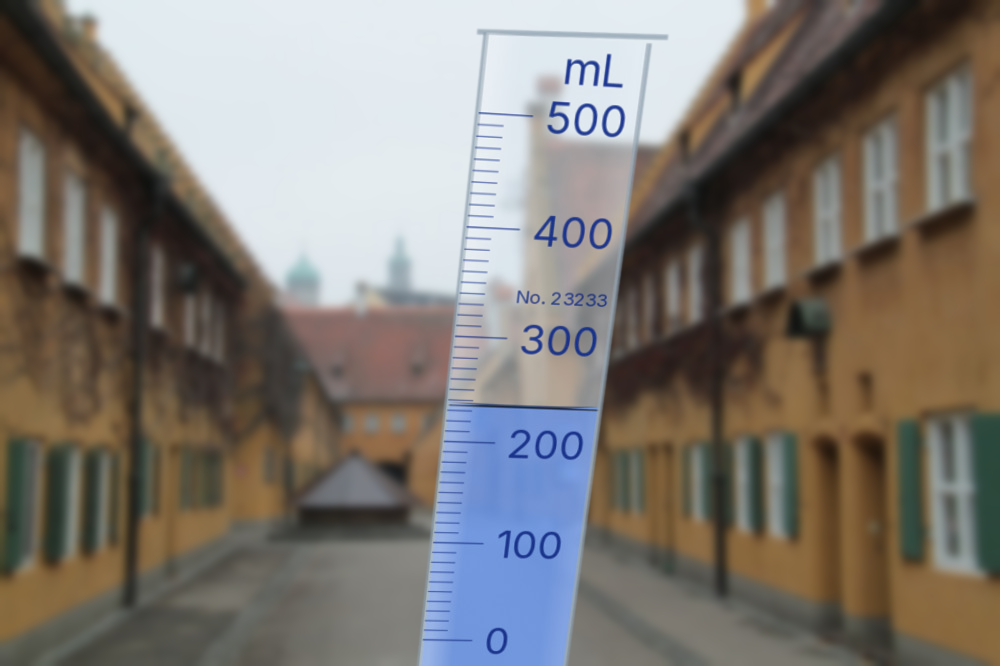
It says 235 mL
